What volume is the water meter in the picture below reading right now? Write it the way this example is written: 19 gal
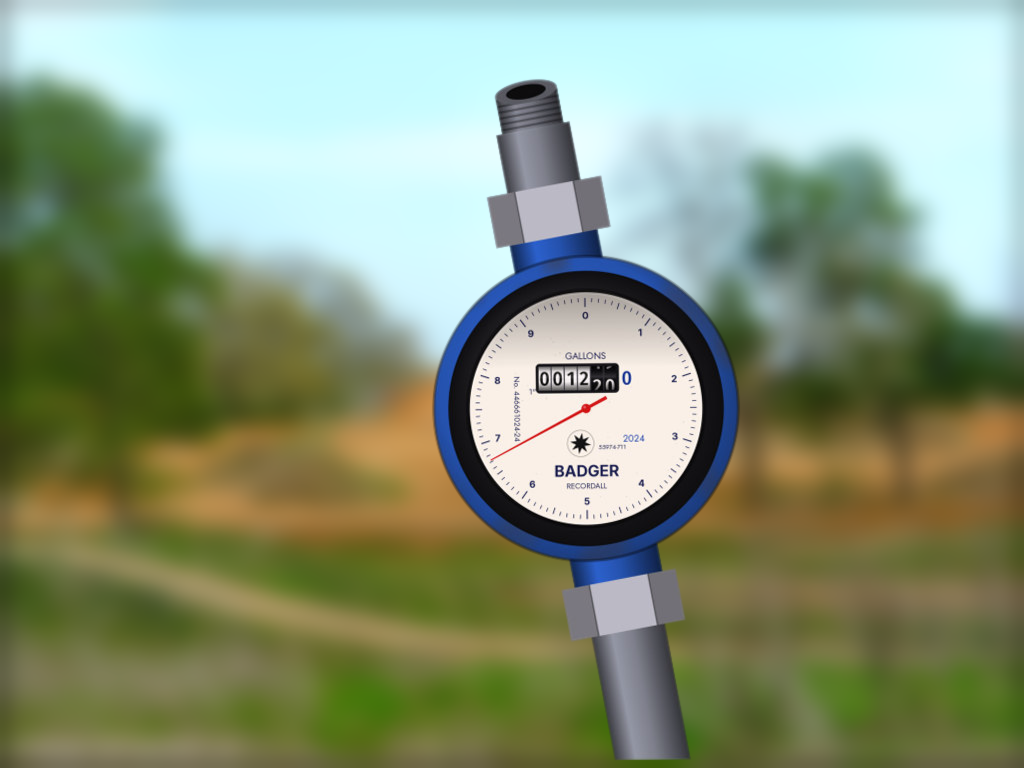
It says 12196.7 gal
